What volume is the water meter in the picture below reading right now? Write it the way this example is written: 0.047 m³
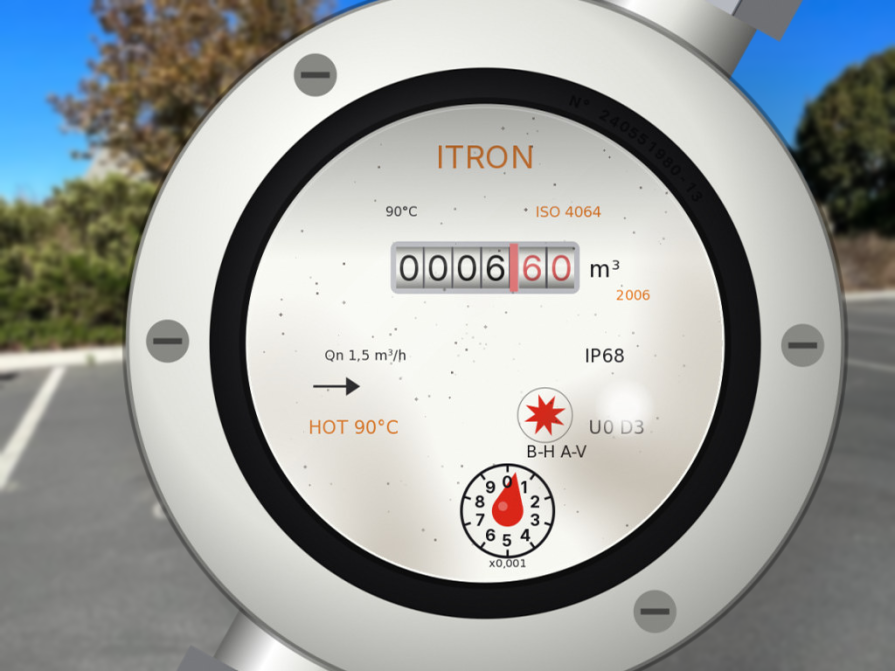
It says 6.600 m³
